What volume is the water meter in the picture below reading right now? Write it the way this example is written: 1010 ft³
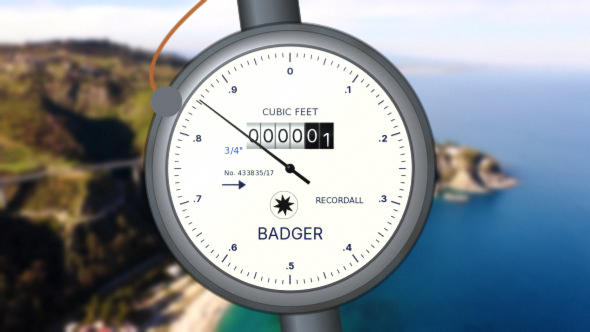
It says 0.85 ft³
